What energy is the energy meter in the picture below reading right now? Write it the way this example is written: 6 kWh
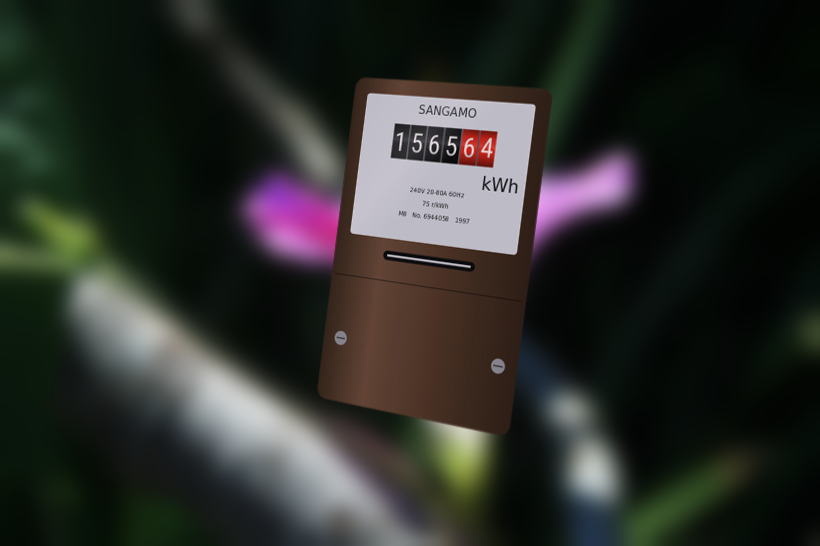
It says 1565.64 kWh
